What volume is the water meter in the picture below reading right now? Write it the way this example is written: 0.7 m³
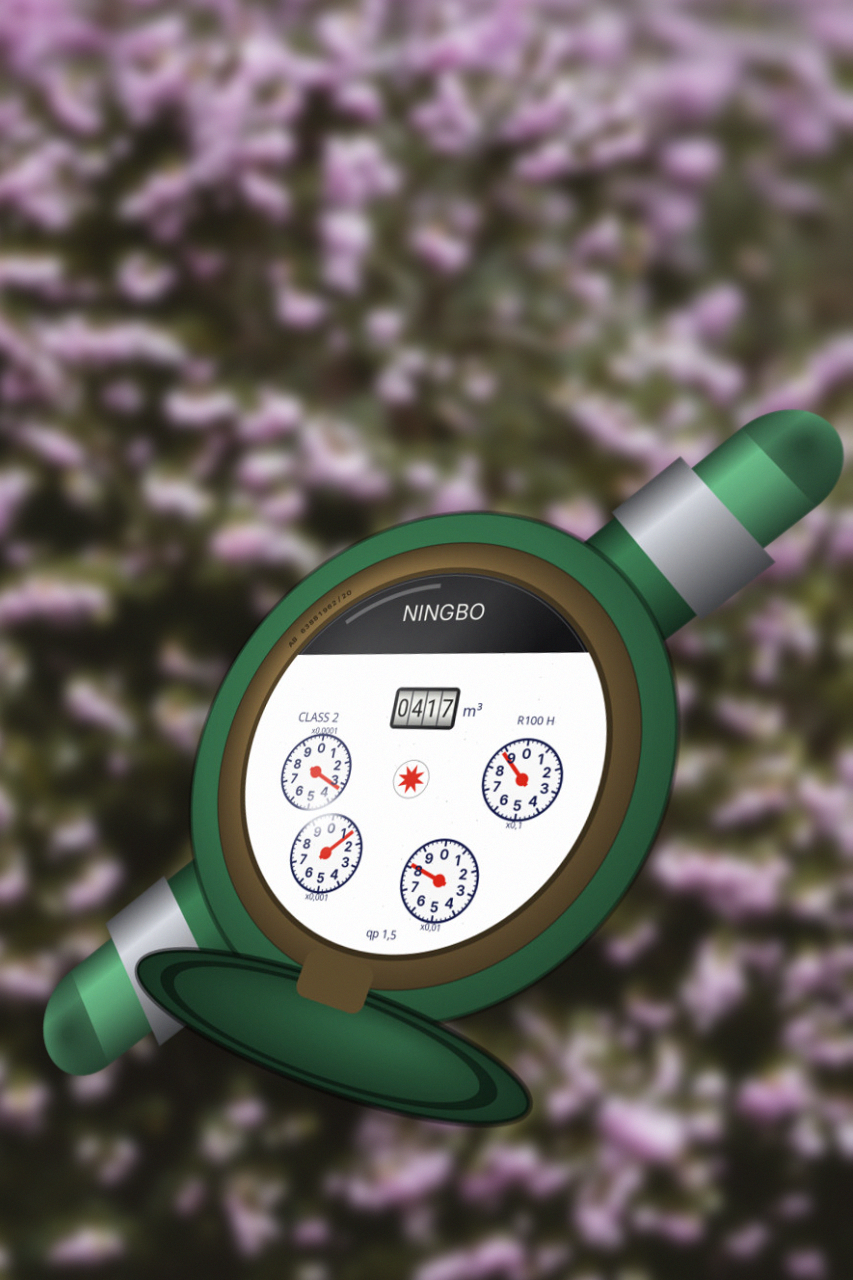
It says 417.8813 m³
